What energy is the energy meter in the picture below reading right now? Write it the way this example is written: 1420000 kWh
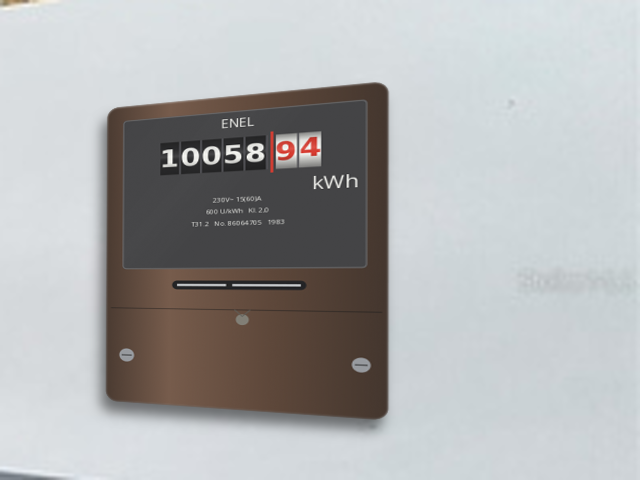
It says 10058.94 kWh
